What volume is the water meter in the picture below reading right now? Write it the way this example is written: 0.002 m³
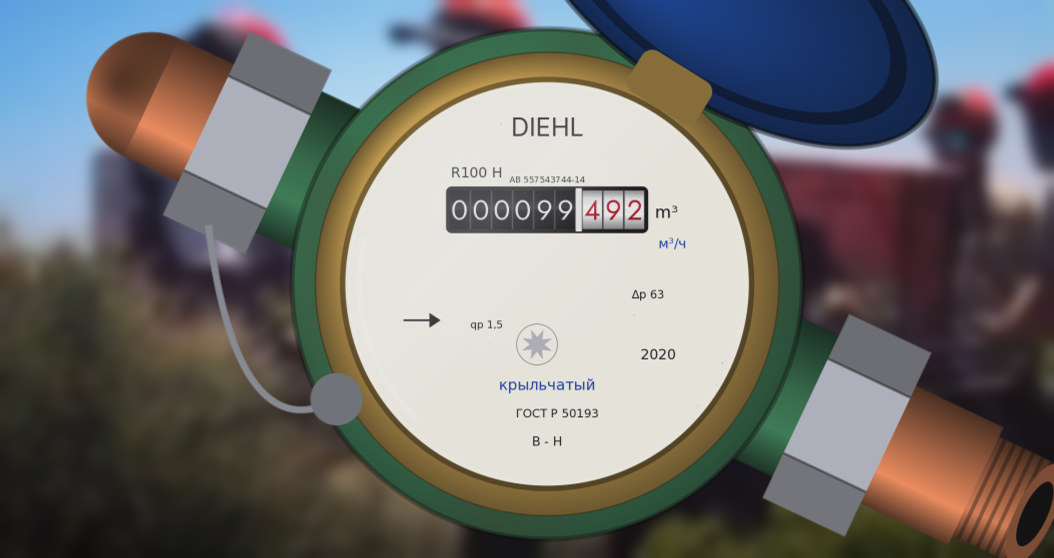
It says 99.492 m³
